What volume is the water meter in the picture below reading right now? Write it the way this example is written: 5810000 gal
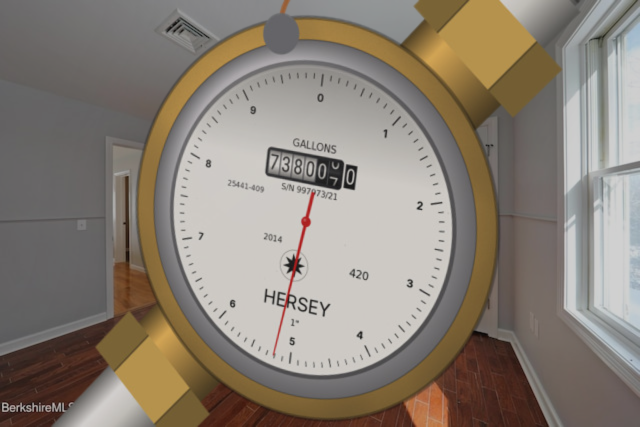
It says 7380065.2 gal
